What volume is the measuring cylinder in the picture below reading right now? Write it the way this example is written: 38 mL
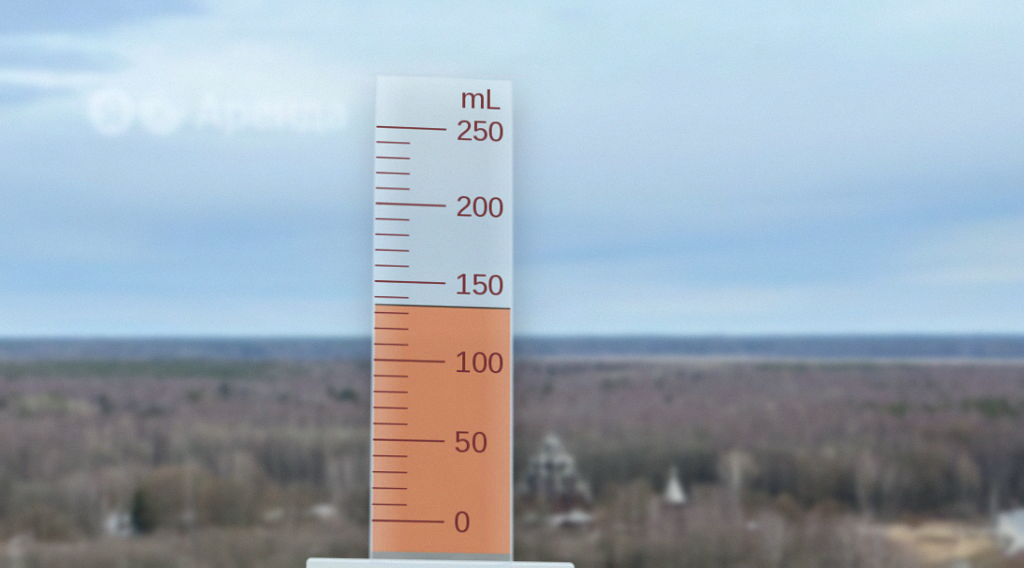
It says 135 mL
